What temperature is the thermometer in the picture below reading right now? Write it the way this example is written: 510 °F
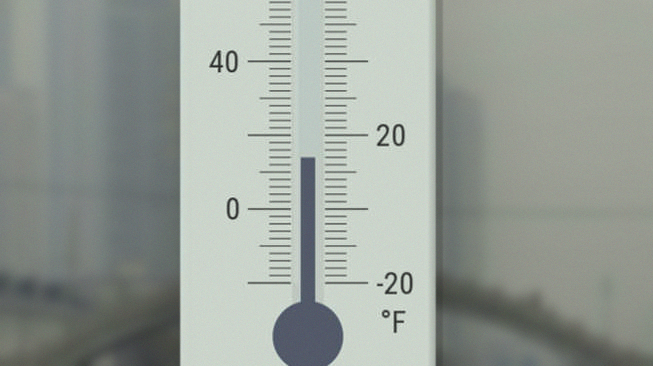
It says 14 °F
